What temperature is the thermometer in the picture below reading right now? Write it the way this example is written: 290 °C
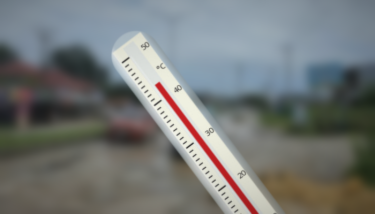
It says 43 °C
